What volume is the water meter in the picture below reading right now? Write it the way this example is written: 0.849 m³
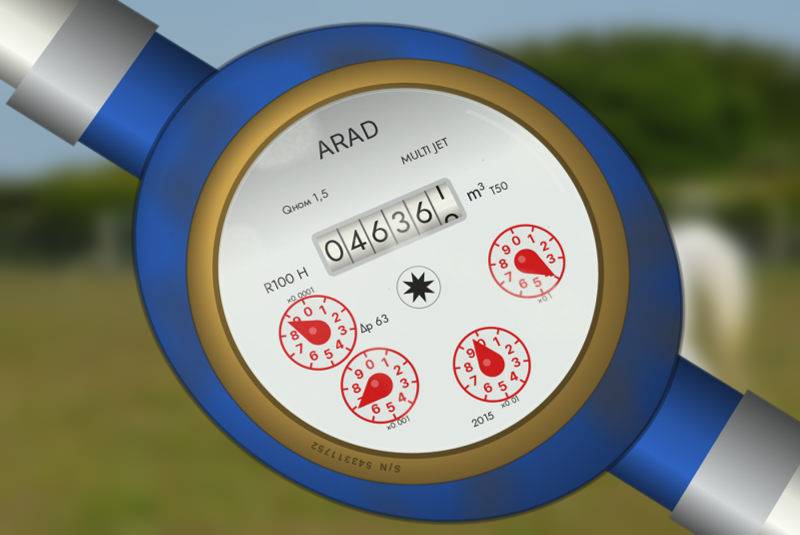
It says 46361.3968 m³
